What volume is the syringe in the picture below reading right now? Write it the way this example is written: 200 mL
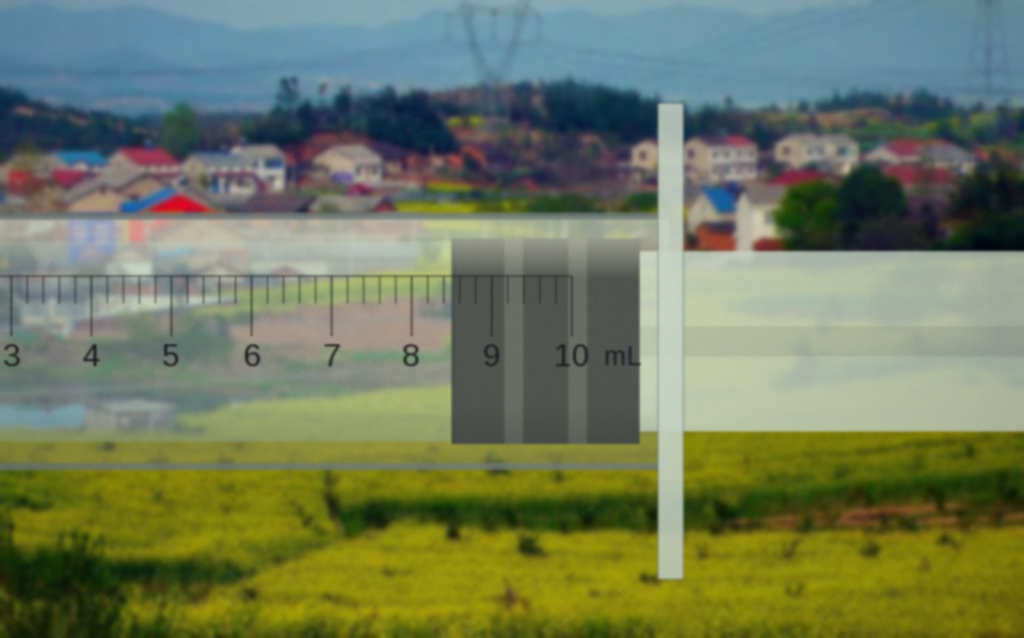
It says 8.5 mL
